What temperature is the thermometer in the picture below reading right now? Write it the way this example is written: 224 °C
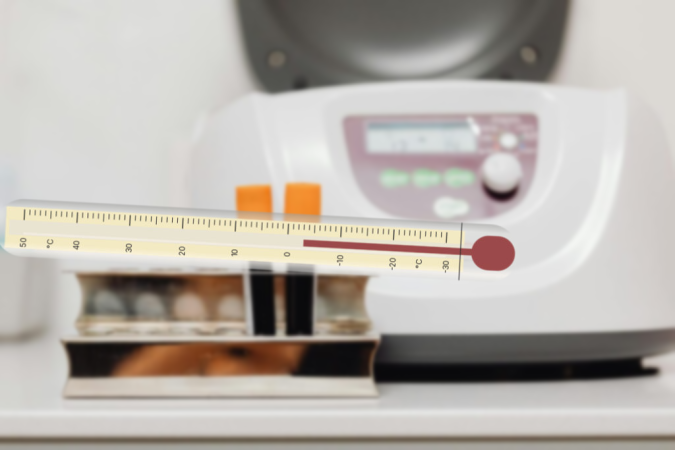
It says -3 °C
